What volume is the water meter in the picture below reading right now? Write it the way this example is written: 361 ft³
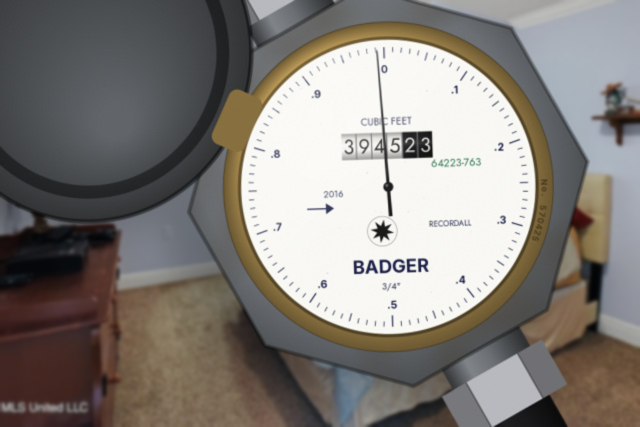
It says 394522.99 ft³
